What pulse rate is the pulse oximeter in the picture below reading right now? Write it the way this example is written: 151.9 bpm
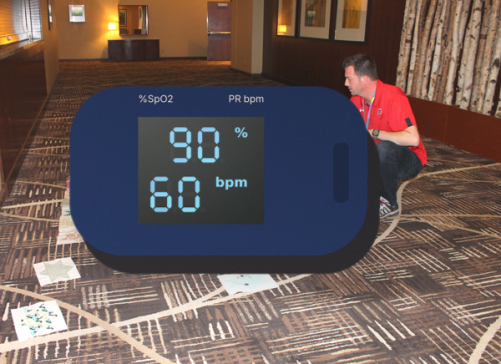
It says 60 bpm
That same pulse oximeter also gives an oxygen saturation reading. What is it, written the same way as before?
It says 90 %
